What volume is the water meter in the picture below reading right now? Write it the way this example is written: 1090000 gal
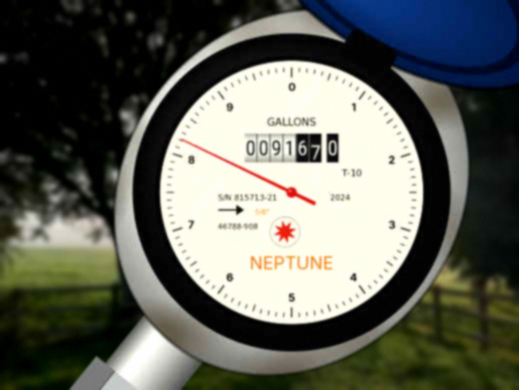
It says 91668.2 gal
